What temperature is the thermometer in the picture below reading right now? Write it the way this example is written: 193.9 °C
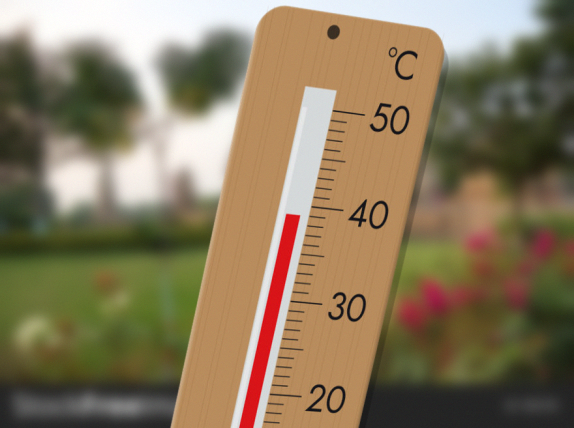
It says 39 °C
